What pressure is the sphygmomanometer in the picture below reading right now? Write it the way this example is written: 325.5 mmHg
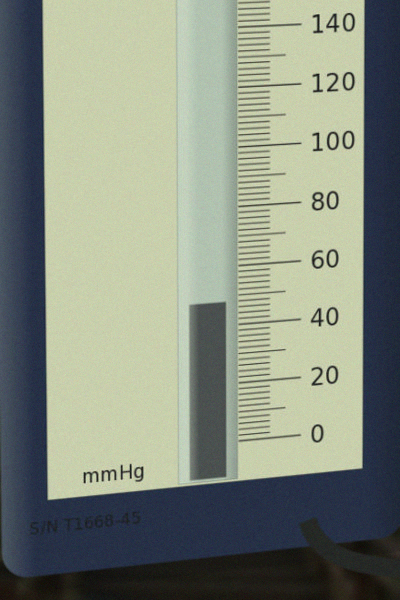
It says 48 mmHg
